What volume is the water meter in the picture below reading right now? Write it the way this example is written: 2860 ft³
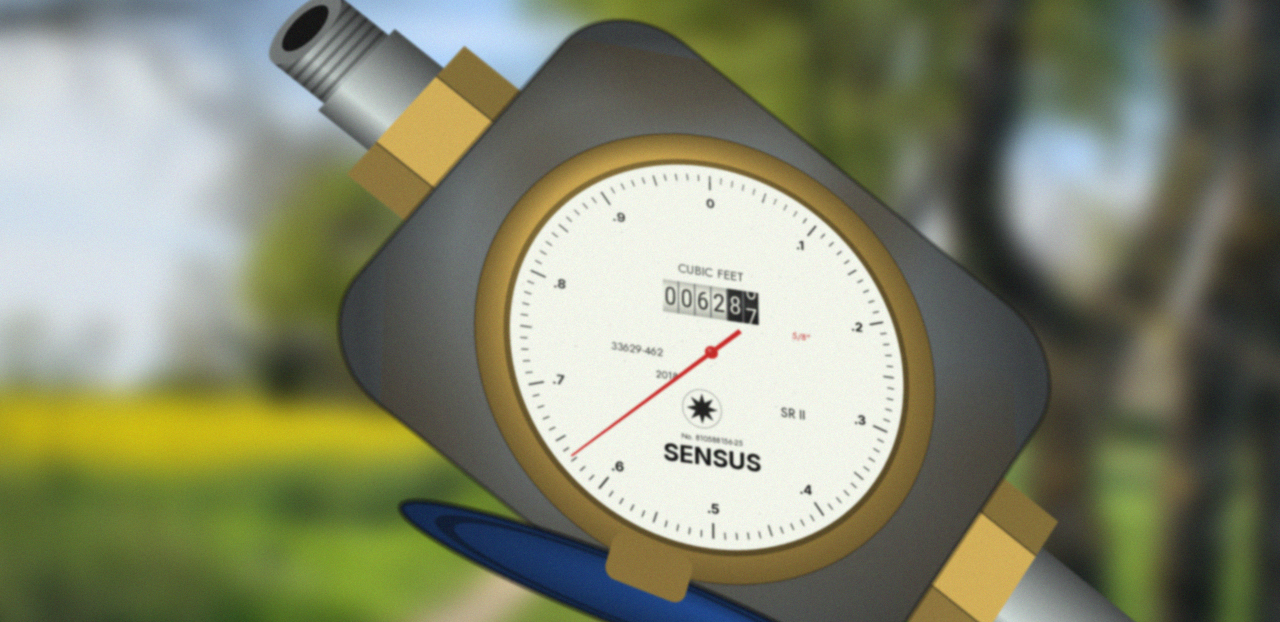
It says 6286.63 ft³
